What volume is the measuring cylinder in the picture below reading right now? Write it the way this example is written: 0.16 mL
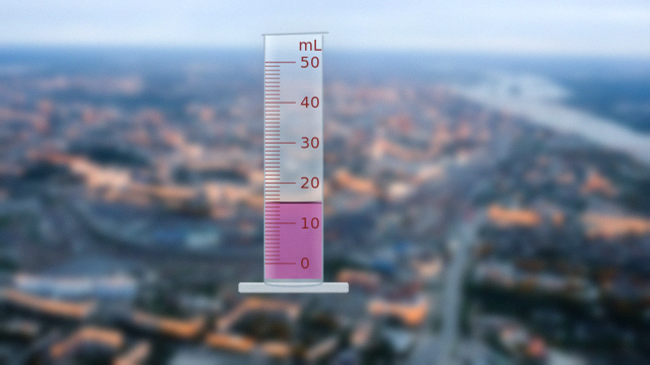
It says 15 mL
